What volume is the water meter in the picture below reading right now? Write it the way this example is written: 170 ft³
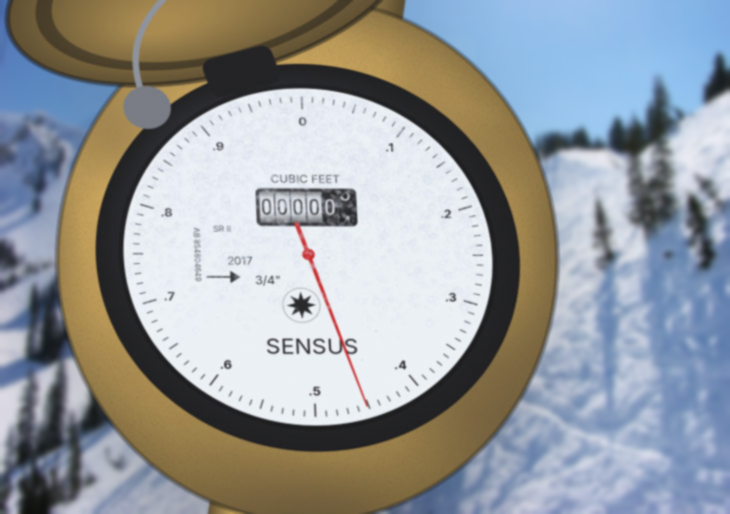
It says 3.45 ft³
